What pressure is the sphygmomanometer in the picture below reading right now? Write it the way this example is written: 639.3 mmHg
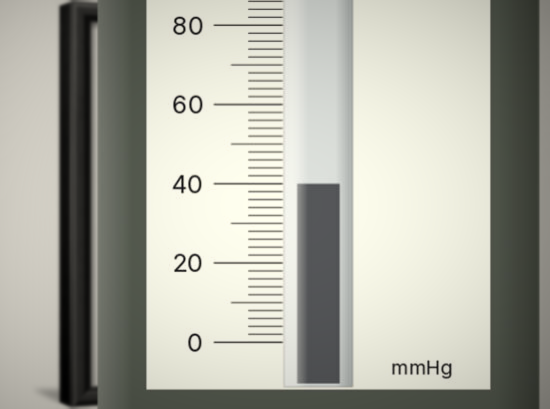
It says 40 mmHg
